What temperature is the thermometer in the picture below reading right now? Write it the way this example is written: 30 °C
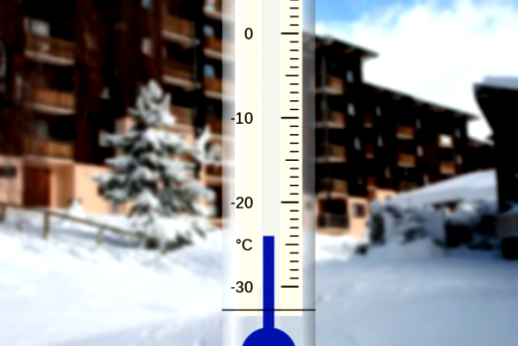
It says -24 °C
